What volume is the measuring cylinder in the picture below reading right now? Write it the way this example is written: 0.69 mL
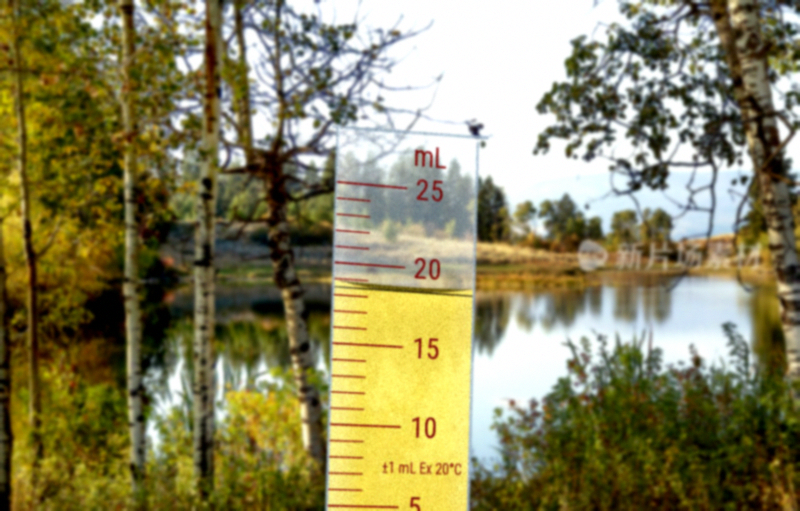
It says 18.5 mL
